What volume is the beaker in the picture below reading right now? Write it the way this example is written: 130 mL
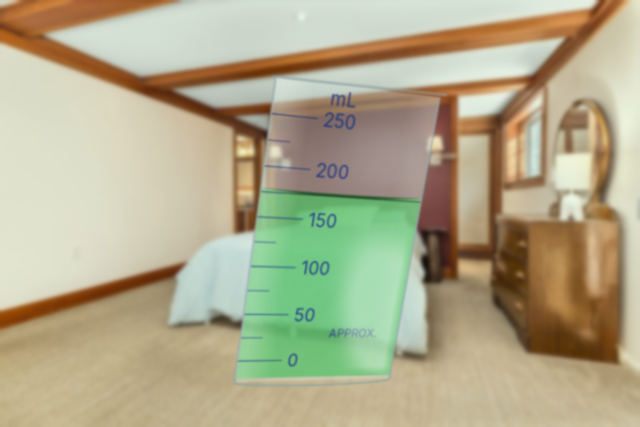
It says 175 mL
